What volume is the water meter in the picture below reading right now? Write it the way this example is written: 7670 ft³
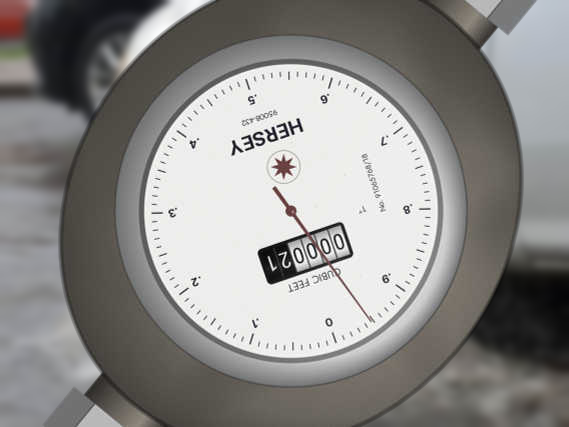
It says 20.95 ft³
